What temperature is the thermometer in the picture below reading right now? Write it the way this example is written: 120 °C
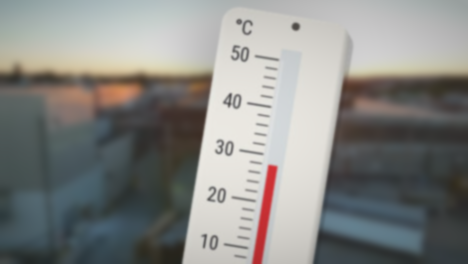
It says 28 °C
